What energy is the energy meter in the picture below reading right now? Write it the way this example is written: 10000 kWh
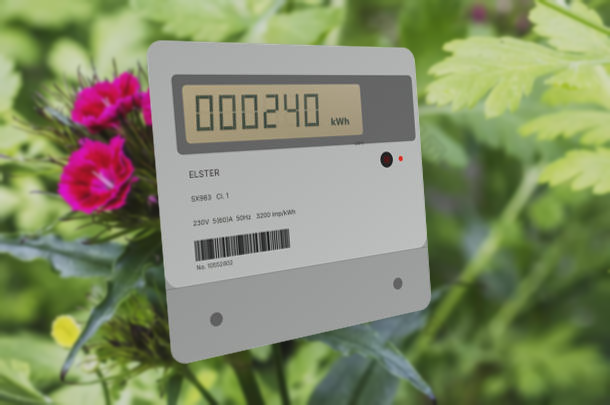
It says 240 kWh
